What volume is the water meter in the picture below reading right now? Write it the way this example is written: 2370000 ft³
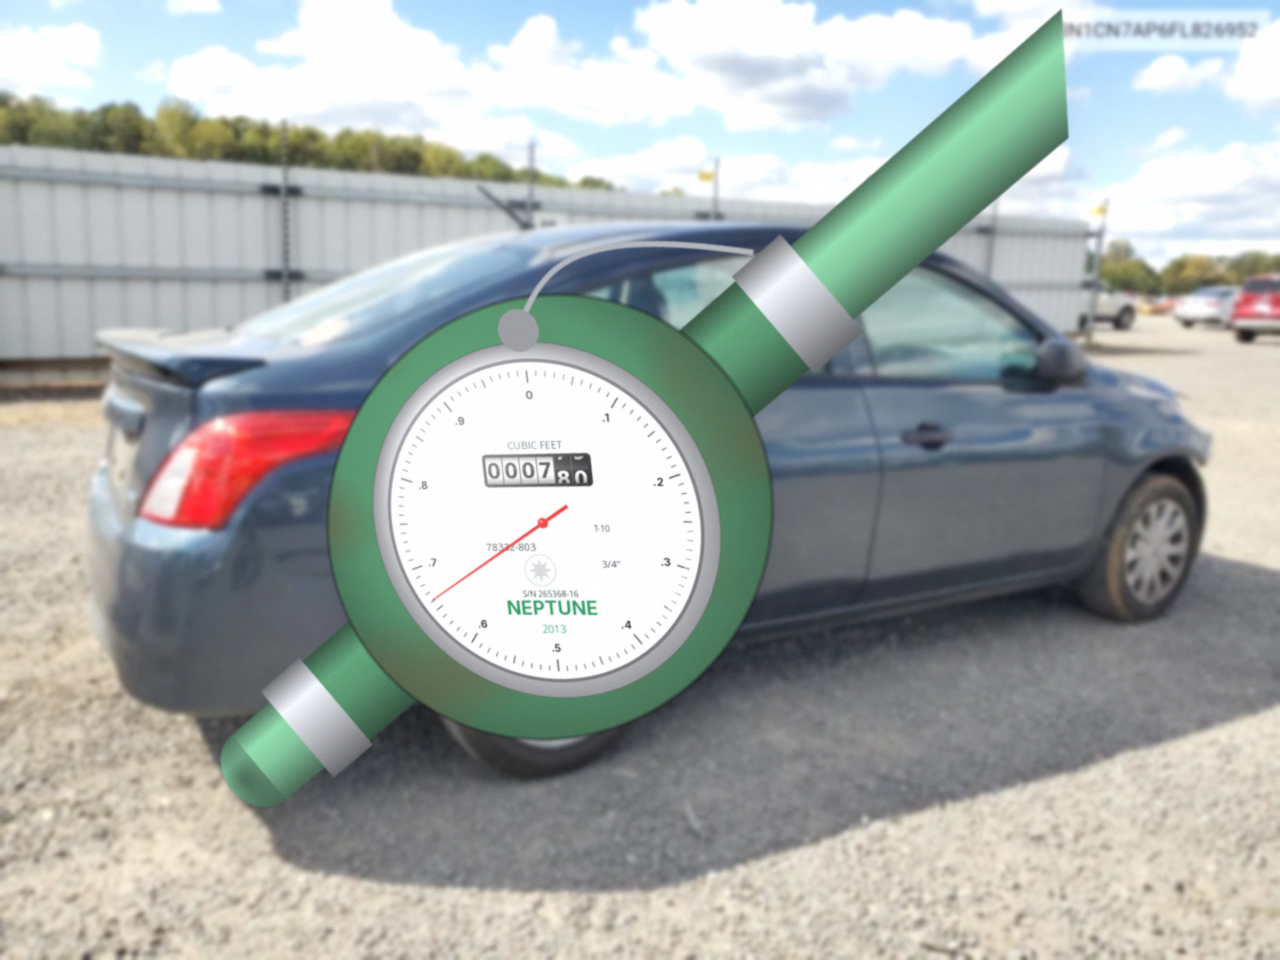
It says 779.66 ft³
